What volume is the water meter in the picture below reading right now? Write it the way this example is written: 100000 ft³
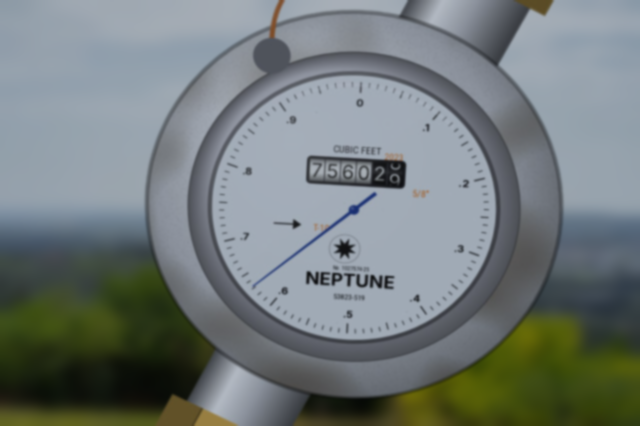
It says 756028.63 ft³
